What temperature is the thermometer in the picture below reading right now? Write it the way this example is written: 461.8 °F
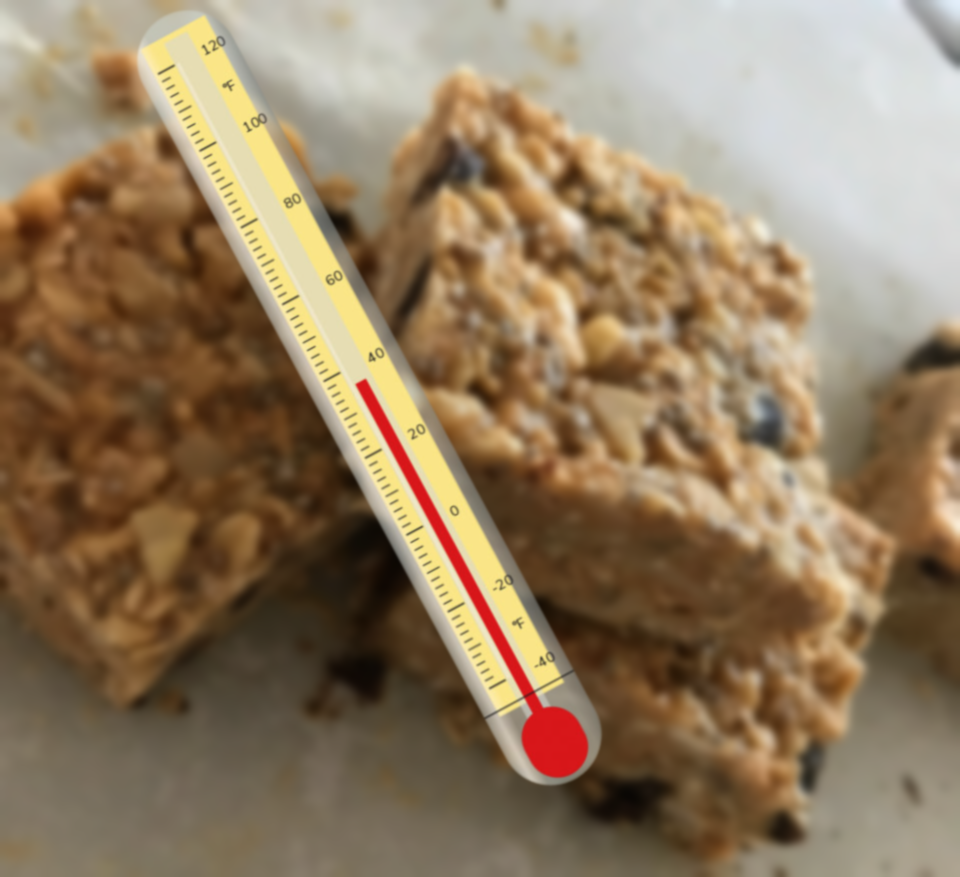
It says 36 °F
